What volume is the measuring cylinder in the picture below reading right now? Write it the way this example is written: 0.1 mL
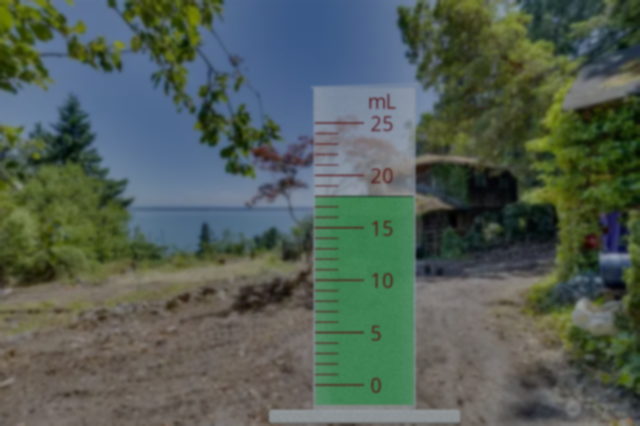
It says 18 mL
